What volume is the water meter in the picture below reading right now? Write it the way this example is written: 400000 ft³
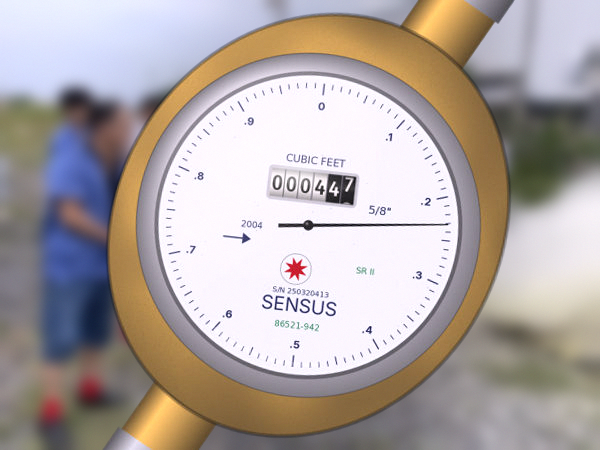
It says 447.23 ft³
